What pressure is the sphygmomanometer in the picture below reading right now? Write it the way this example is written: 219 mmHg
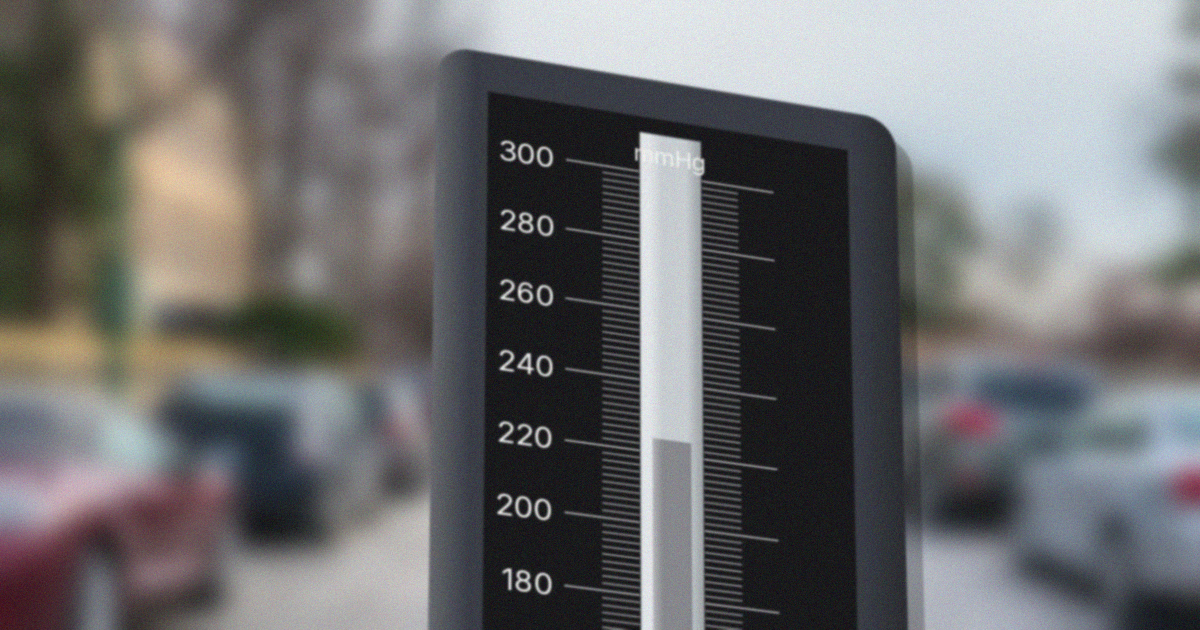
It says 224 mmHg
